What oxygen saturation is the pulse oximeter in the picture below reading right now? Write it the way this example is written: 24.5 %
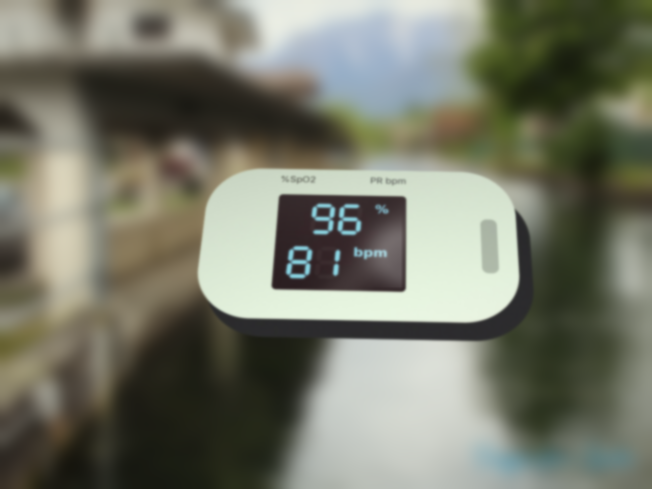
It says 96 %
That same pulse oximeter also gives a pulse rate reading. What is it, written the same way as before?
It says 81 bpm
